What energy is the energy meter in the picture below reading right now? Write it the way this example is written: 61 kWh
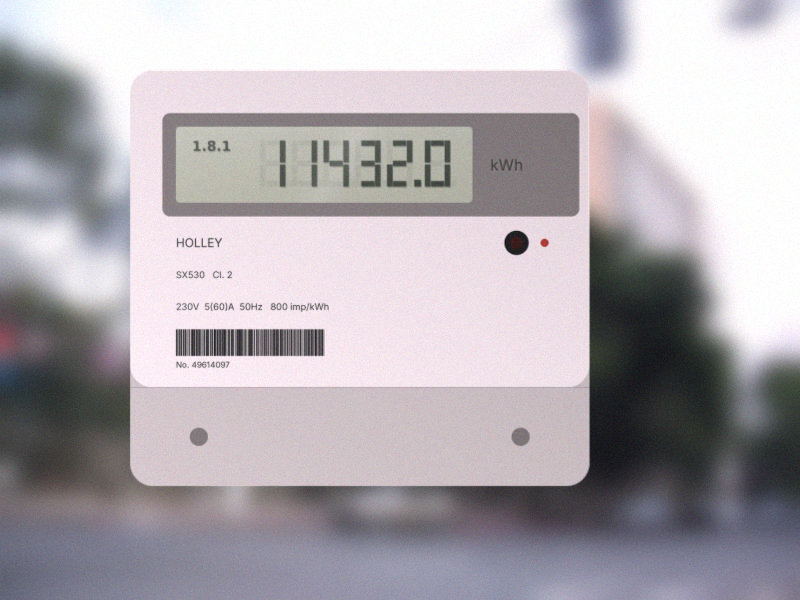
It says 11432.0 kWh
